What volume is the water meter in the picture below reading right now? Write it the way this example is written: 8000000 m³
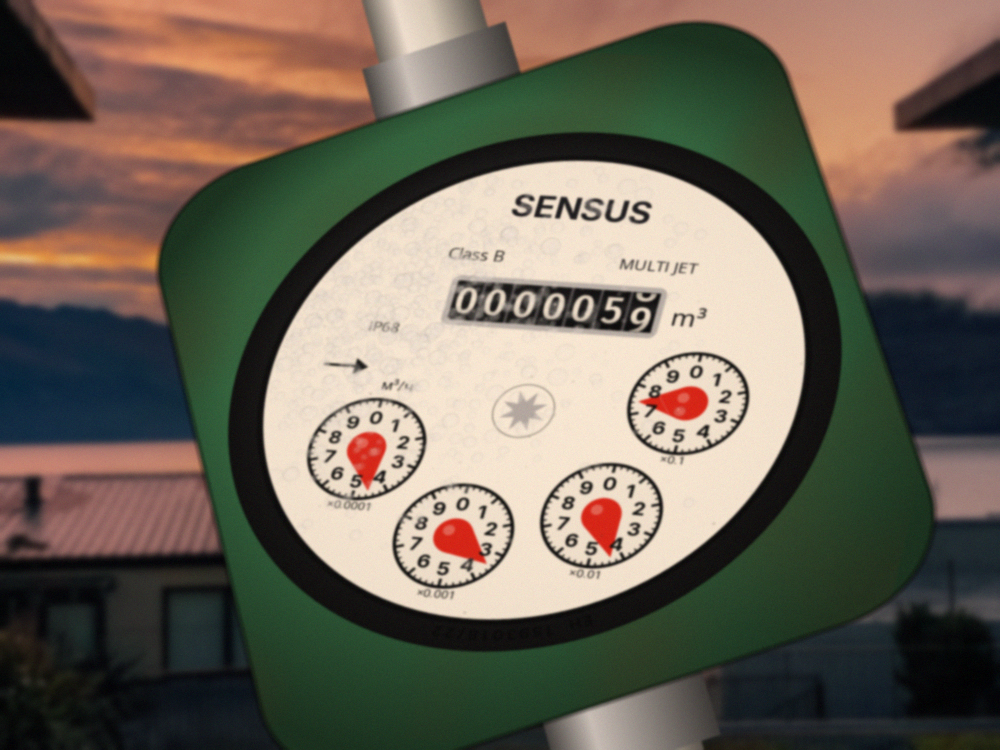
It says 58.7434 m³
